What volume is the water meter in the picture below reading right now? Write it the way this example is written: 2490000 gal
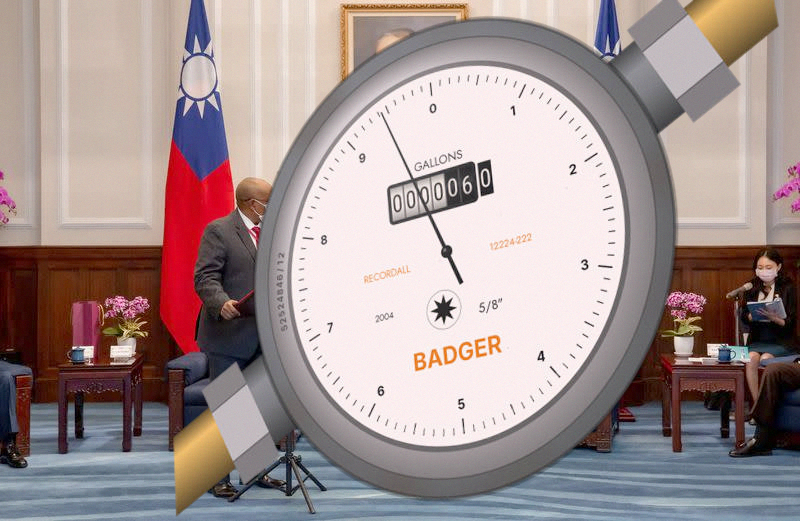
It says 59.4 gal
